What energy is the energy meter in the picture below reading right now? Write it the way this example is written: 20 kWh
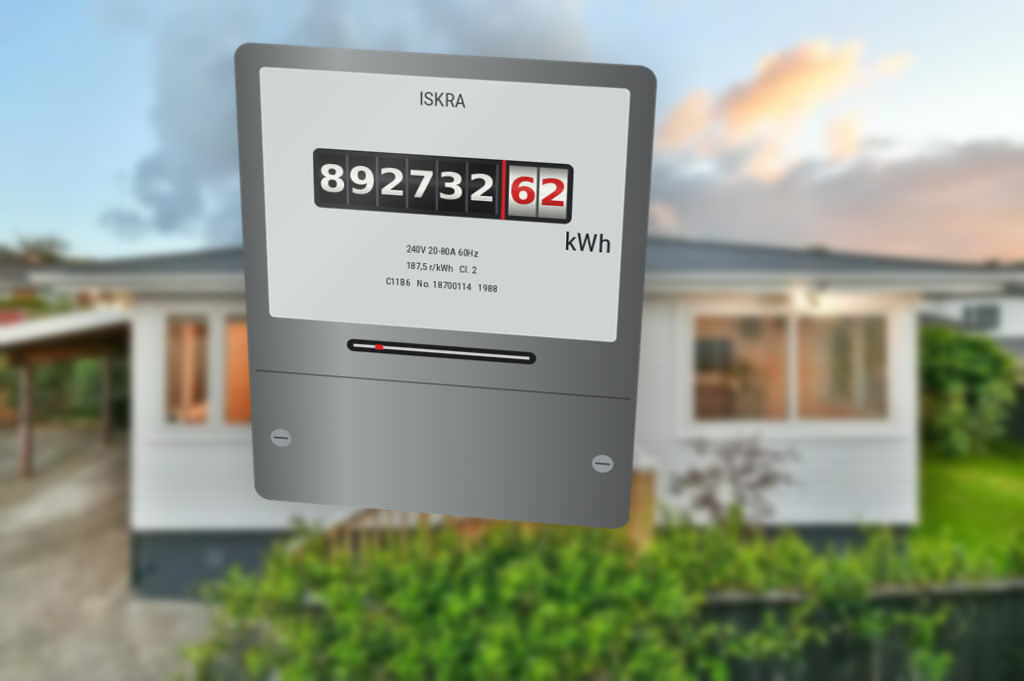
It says 892732.62 kWh
